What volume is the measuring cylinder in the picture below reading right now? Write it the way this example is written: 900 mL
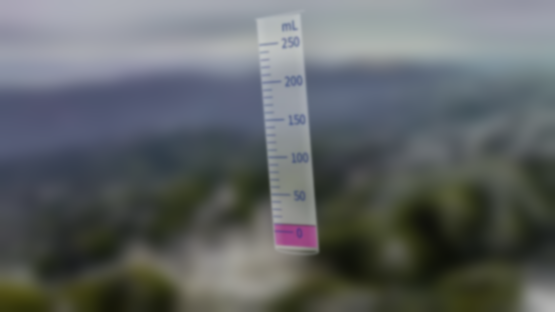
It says 10 mL
